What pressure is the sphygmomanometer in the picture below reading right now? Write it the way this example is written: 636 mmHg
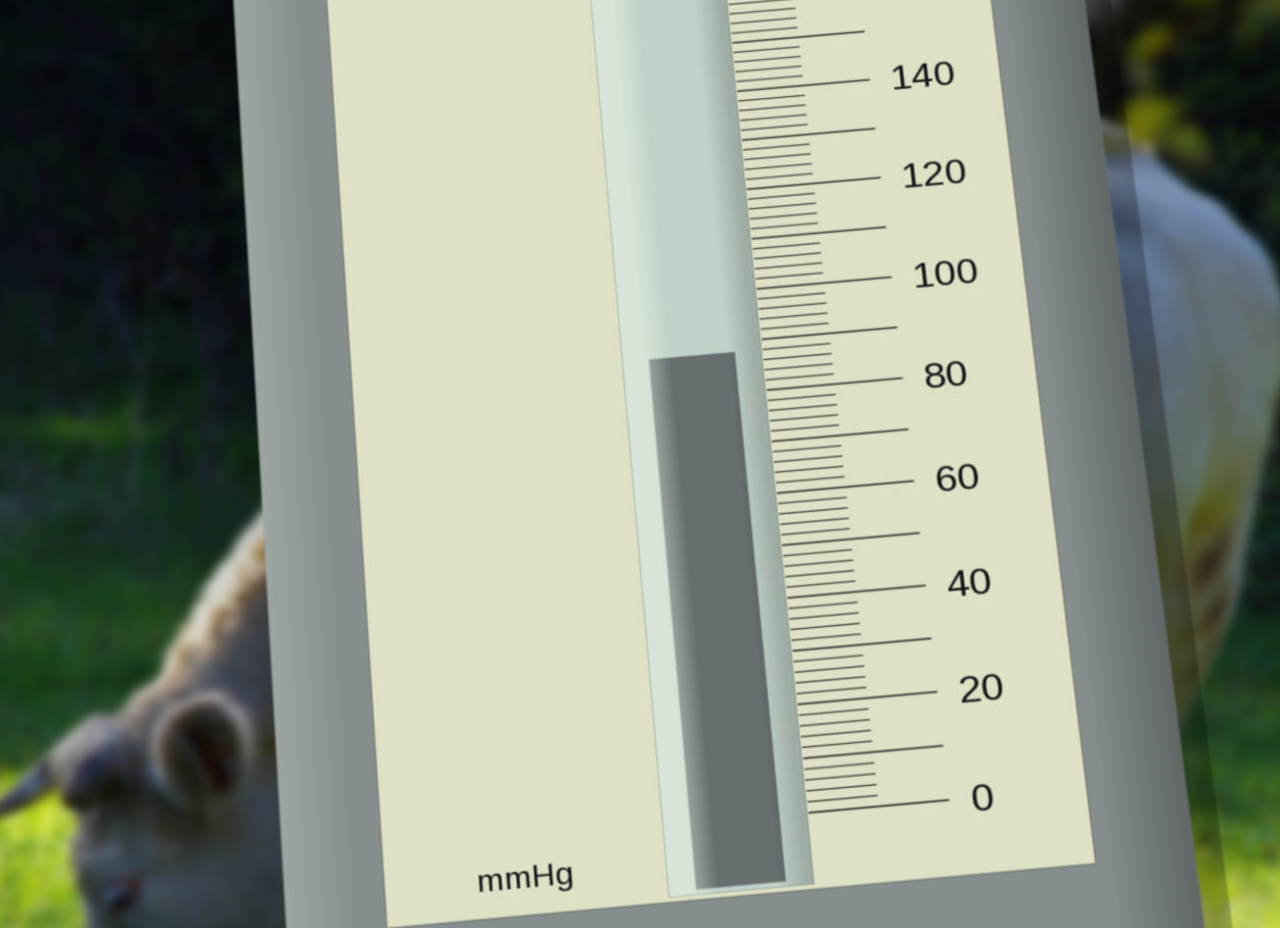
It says 88 mmHg
